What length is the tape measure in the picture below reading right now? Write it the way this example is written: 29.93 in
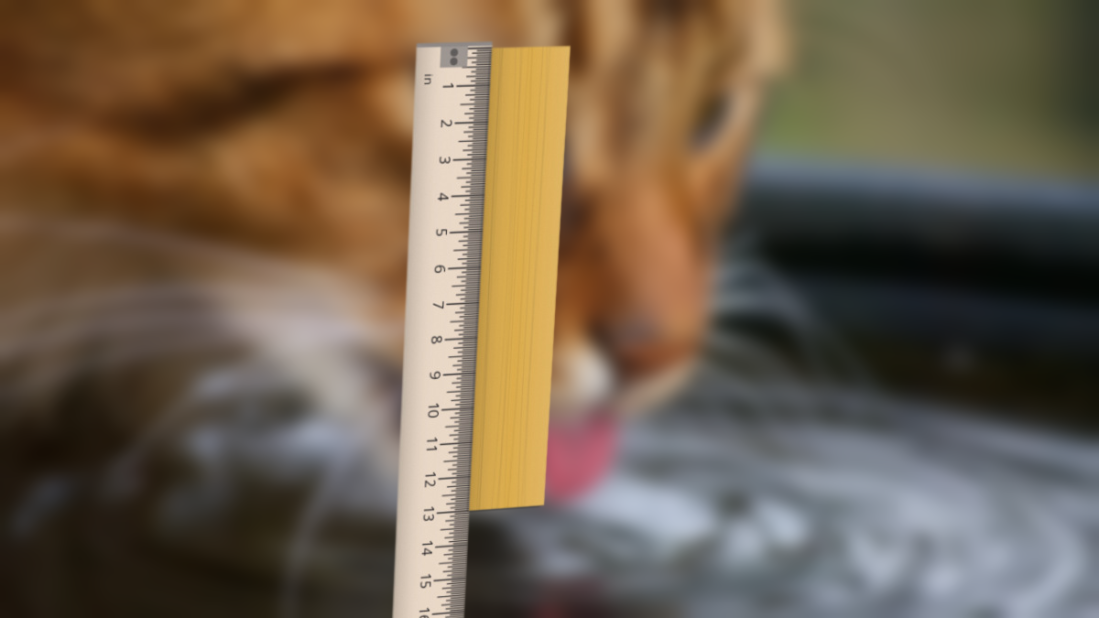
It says 13 in
